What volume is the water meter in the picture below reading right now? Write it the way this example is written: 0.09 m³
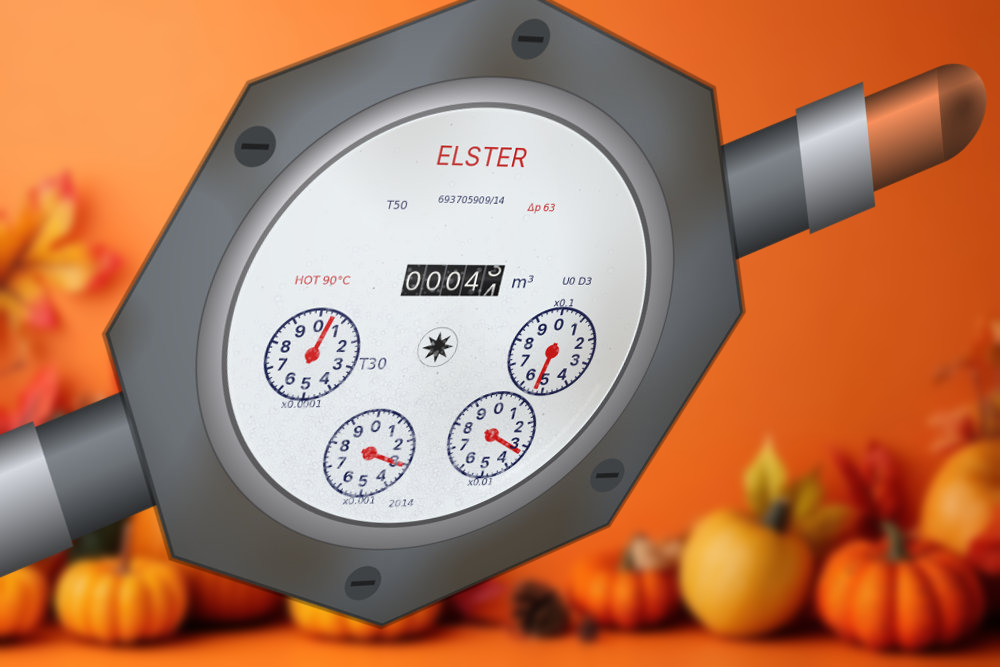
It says 43.5330 m³
